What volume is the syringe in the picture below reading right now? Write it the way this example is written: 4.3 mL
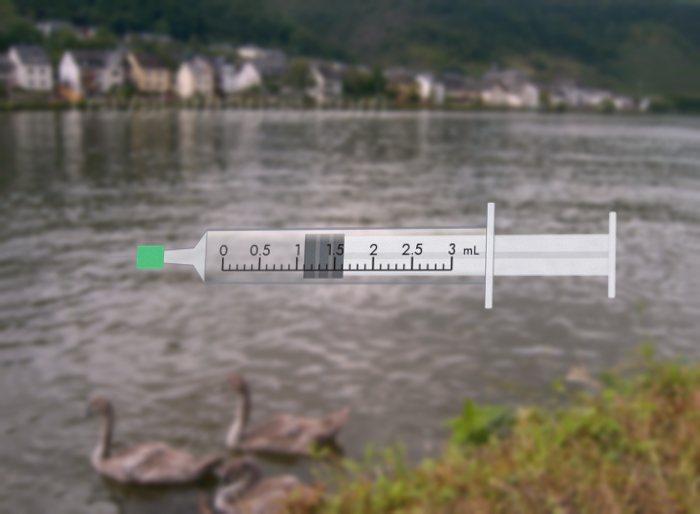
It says 1.1 mL
